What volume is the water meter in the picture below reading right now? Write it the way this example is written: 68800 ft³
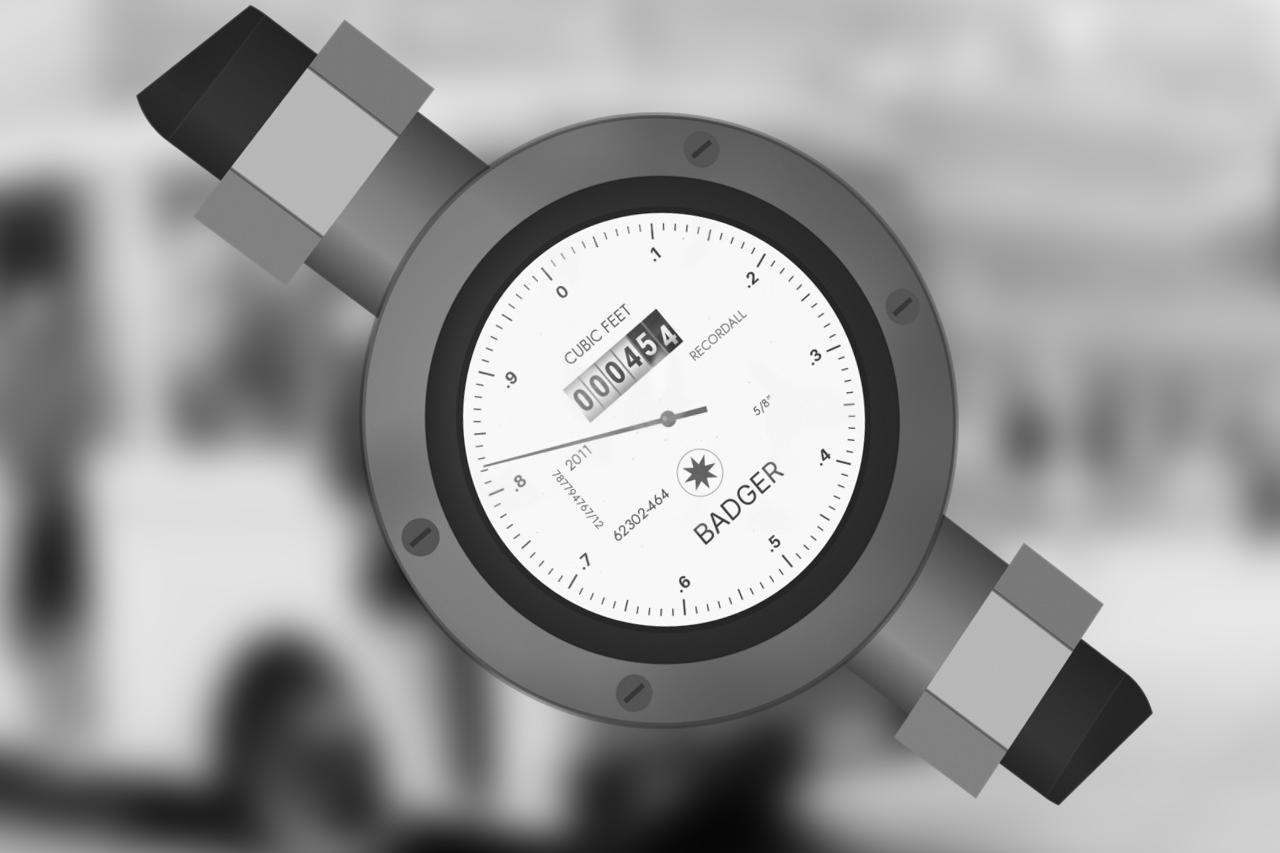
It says 453.82 ft³
